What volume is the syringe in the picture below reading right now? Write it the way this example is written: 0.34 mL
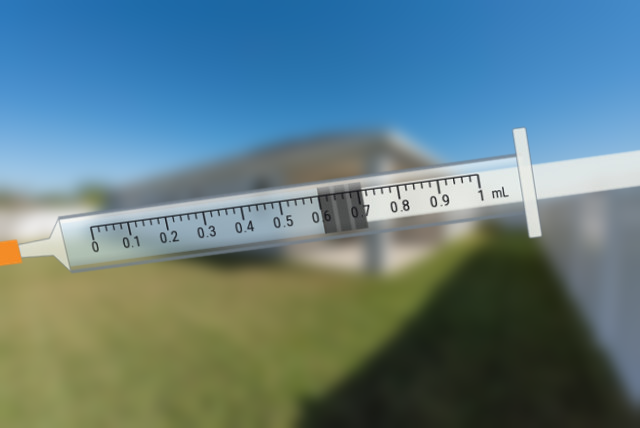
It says 0.6 mL
